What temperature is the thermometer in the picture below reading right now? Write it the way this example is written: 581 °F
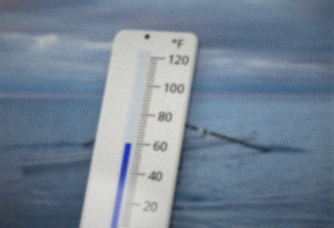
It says 60 °F
